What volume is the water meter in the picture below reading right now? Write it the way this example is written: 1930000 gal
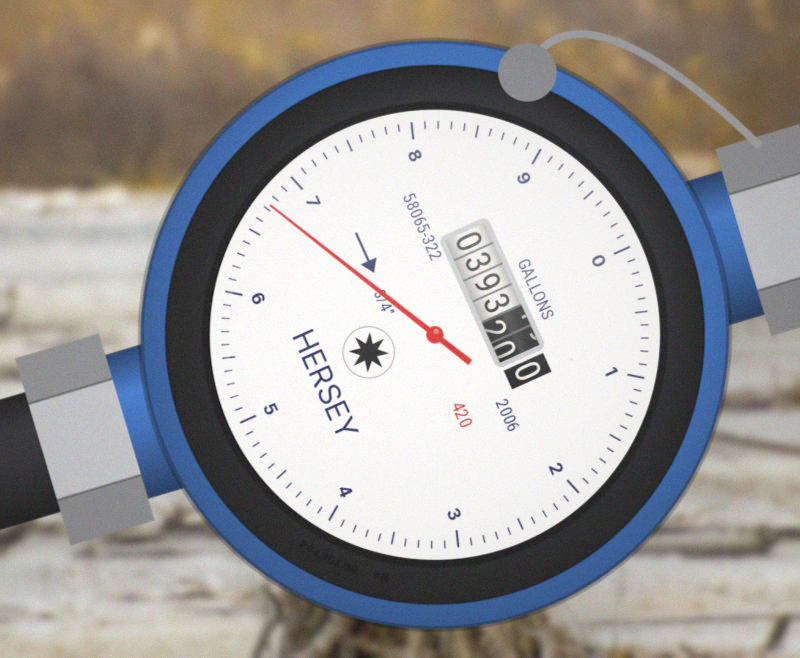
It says 393196.7 gal
